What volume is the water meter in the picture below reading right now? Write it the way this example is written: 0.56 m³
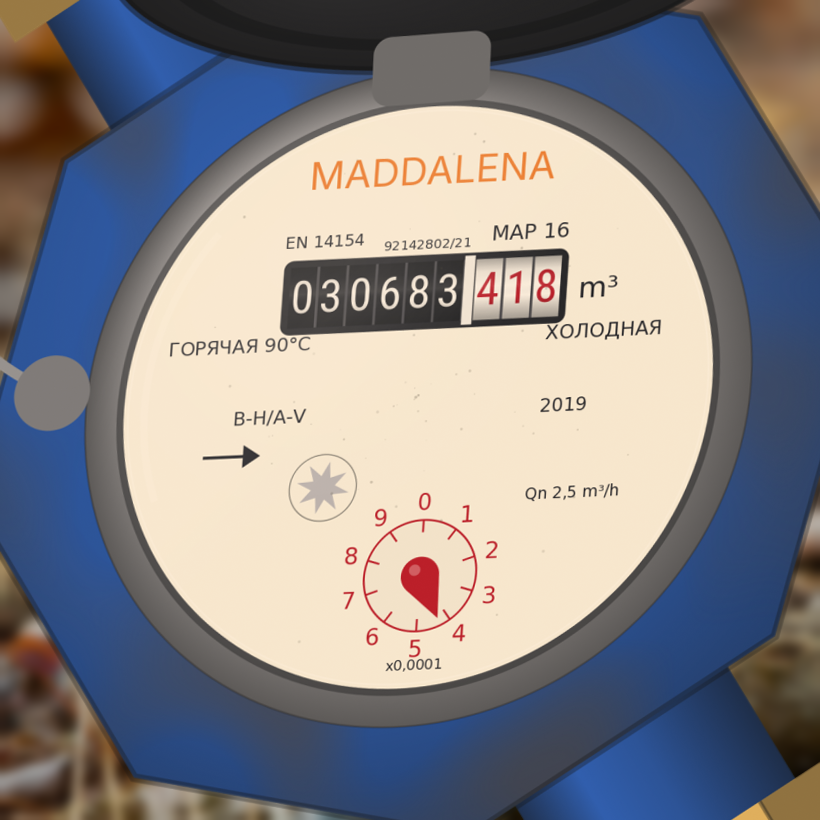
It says 30683.4184 m³
